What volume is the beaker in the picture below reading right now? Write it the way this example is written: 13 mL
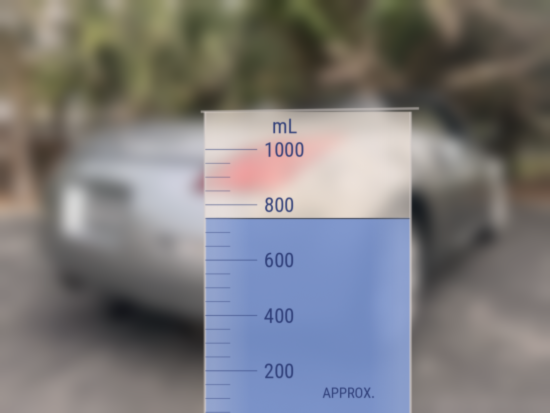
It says 750 mL
